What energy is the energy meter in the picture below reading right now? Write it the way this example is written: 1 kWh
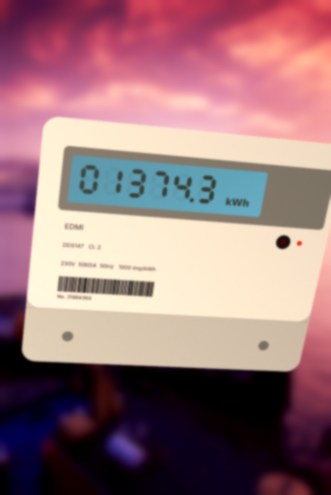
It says 1374.3 kWh
